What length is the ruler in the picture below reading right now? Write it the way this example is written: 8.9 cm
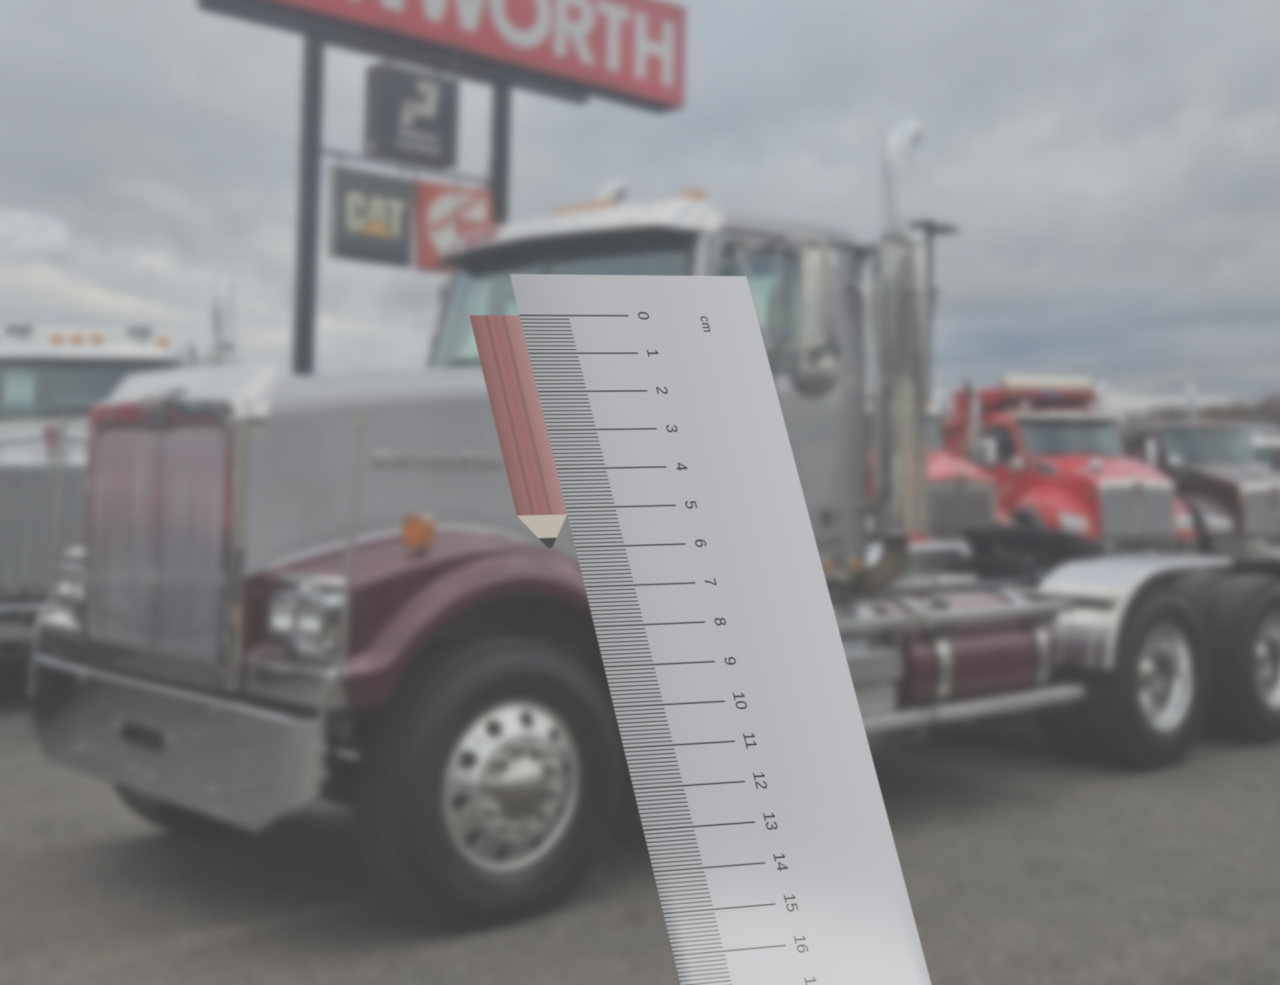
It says 6 cm
